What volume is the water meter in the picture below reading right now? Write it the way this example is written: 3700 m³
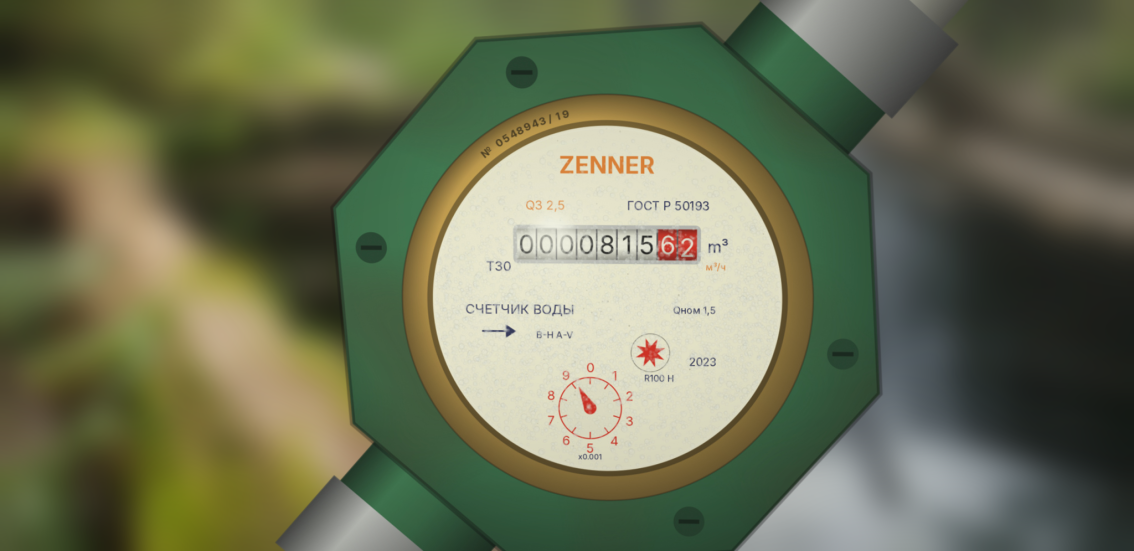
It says 815.619 m³
